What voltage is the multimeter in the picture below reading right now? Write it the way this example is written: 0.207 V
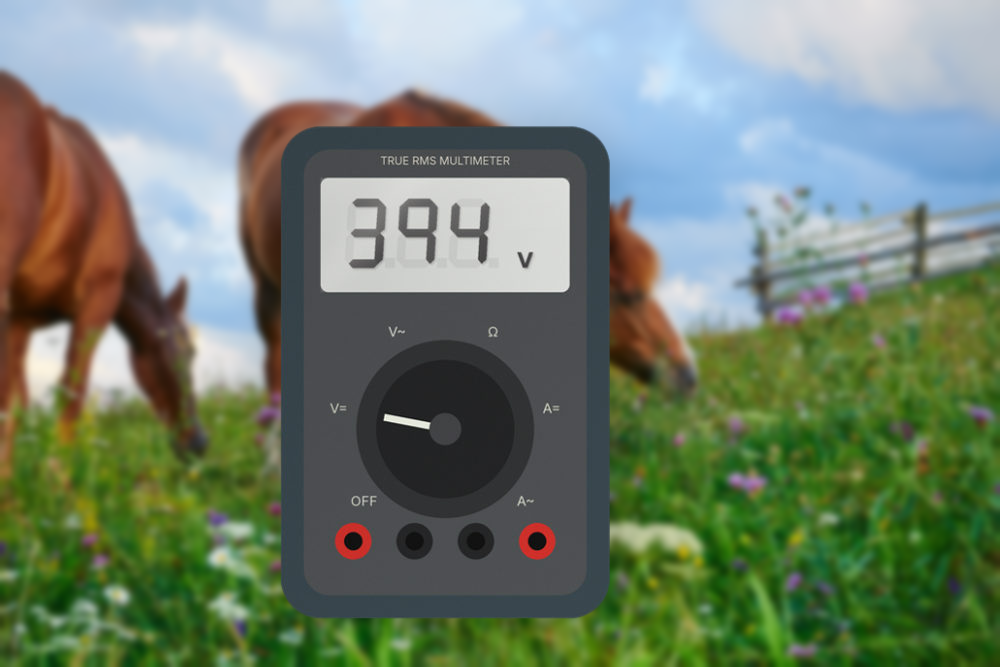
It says 394 V
